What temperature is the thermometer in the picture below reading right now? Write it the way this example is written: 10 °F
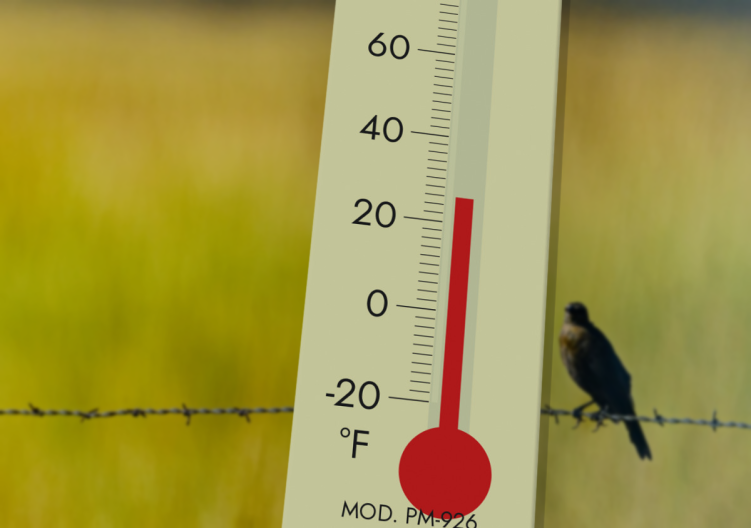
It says 26 °F
